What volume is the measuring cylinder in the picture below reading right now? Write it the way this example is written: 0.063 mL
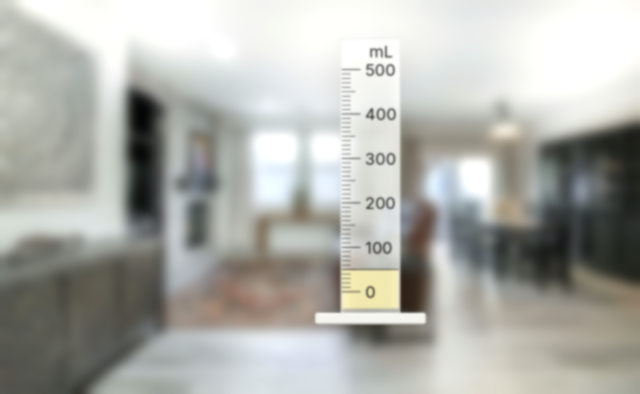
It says 50 mL
